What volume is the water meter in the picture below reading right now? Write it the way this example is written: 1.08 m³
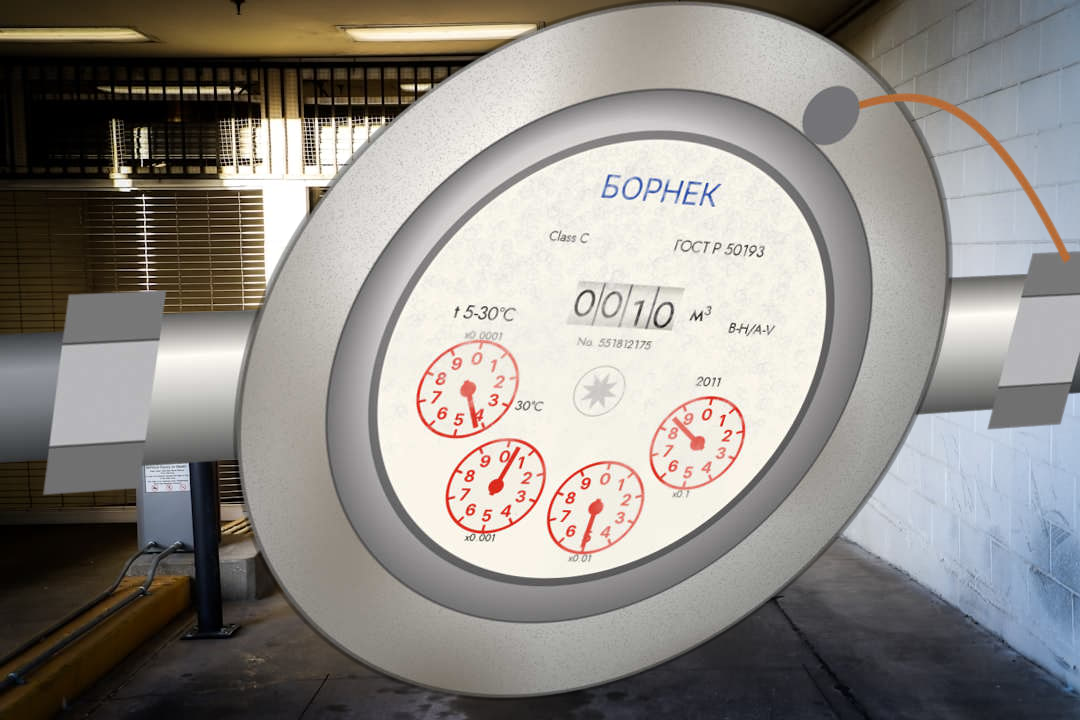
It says 9.8504 m³
